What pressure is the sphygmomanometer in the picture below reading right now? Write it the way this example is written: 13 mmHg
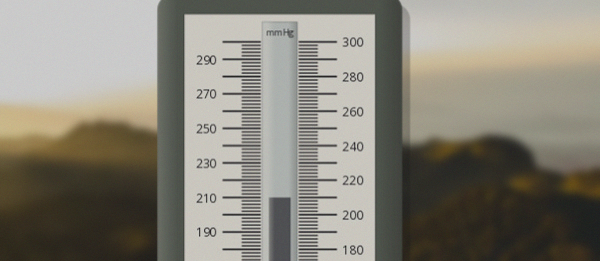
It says 210 mmHg
